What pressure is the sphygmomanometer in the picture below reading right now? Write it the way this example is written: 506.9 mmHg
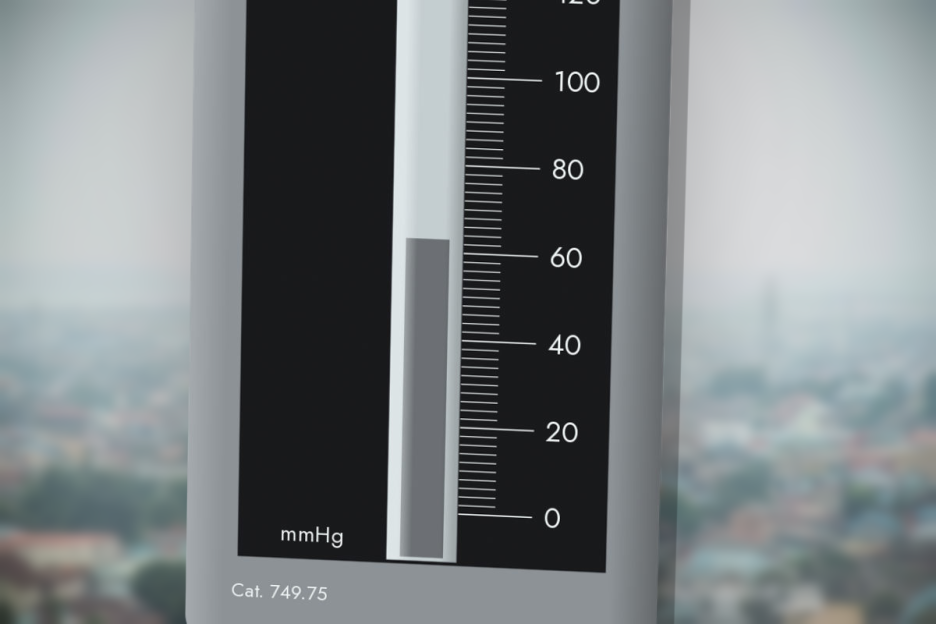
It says 63 mmHg
